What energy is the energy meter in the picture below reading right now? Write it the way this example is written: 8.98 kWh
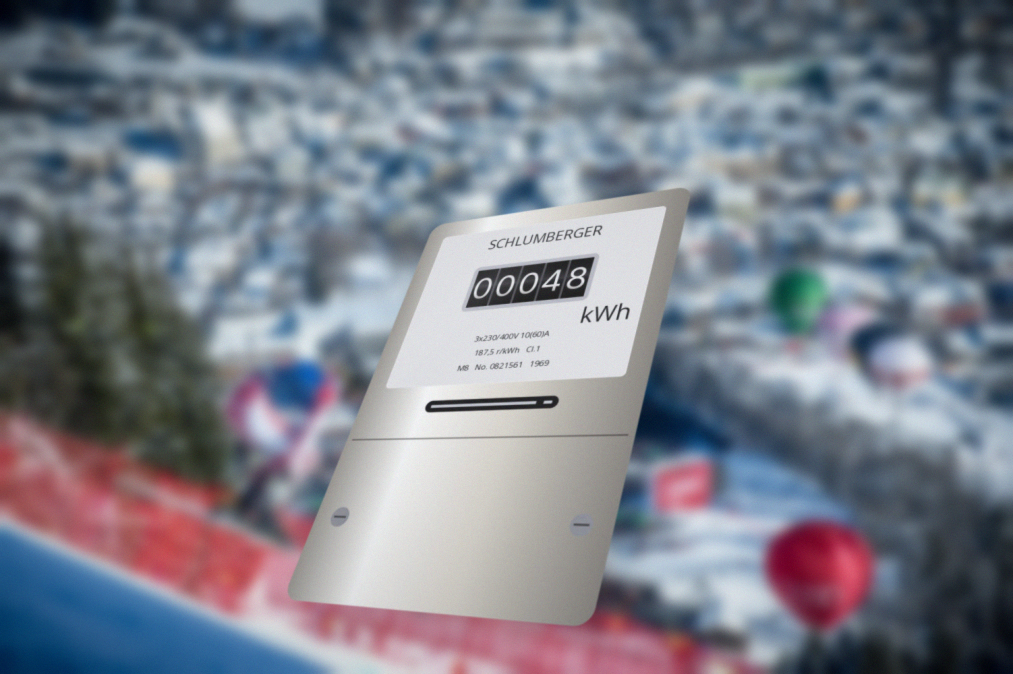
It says 48 kWh
